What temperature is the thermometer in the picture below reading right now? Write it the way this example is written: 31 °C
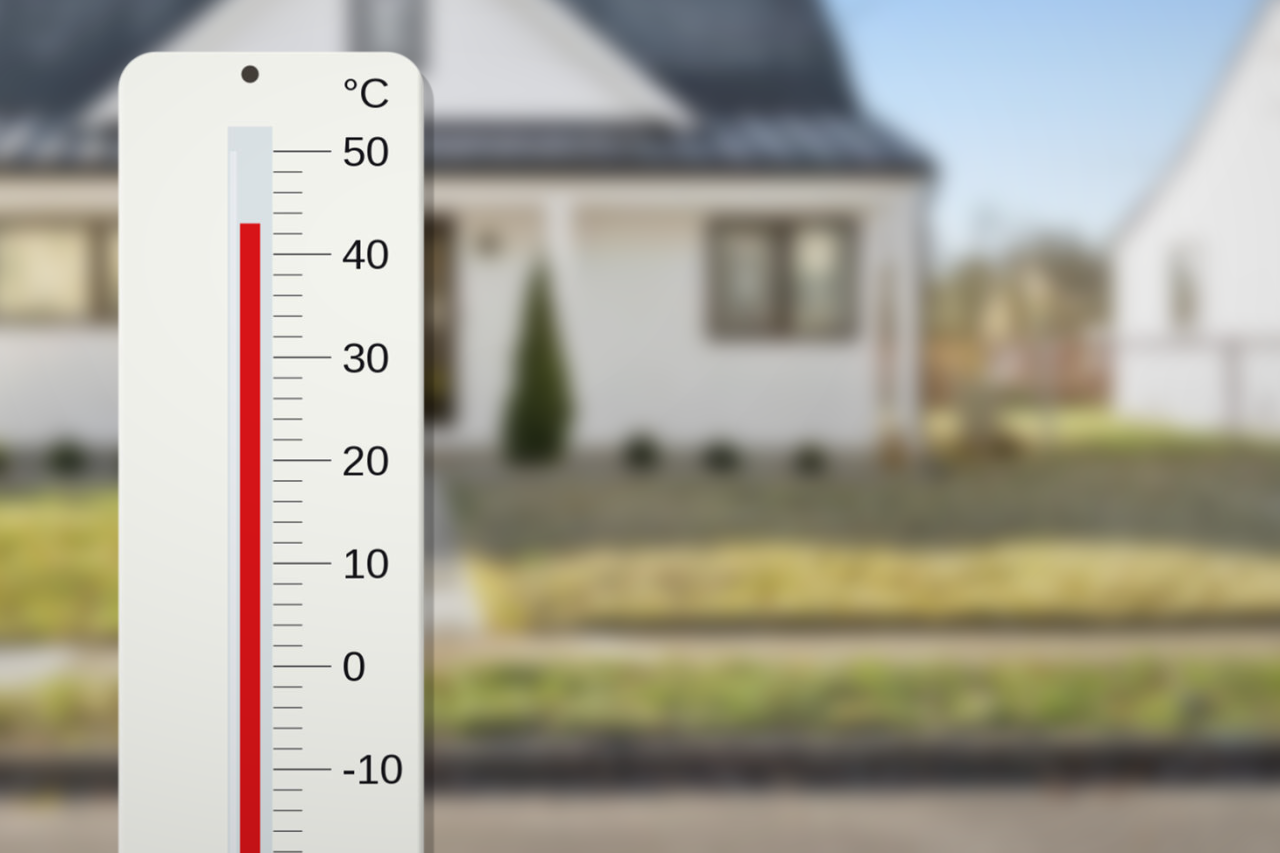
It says 43 °C
